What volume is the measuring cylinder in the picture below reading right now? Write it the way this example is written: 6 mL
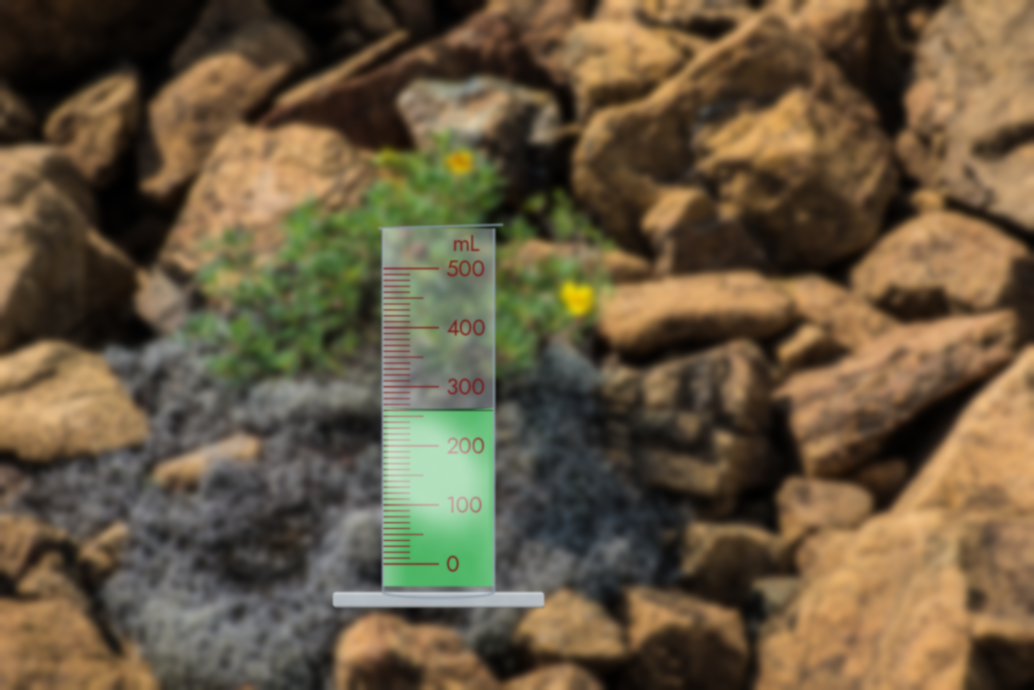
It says 260 mL
